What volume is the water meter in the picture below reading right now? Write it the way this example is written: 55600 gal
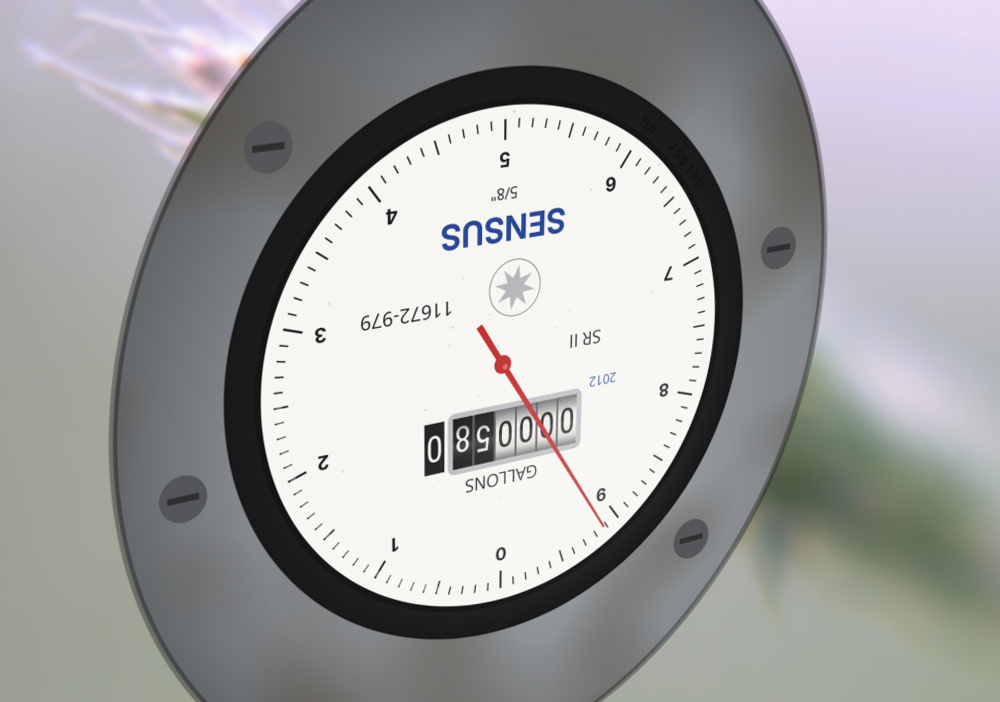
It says 579.1 gal
